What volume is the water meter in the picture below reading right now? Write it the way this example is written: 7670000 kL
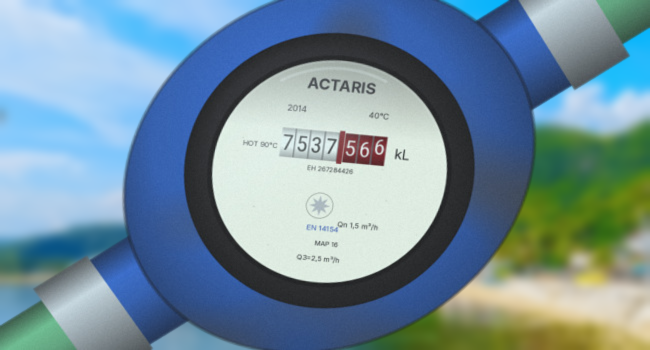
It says 7537.566 kL
